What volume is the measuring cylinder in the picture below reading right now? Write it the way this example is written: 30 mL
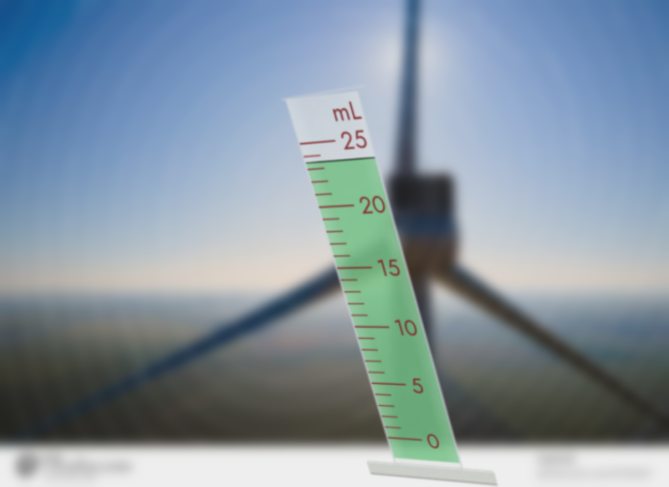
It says 23.5 mL
